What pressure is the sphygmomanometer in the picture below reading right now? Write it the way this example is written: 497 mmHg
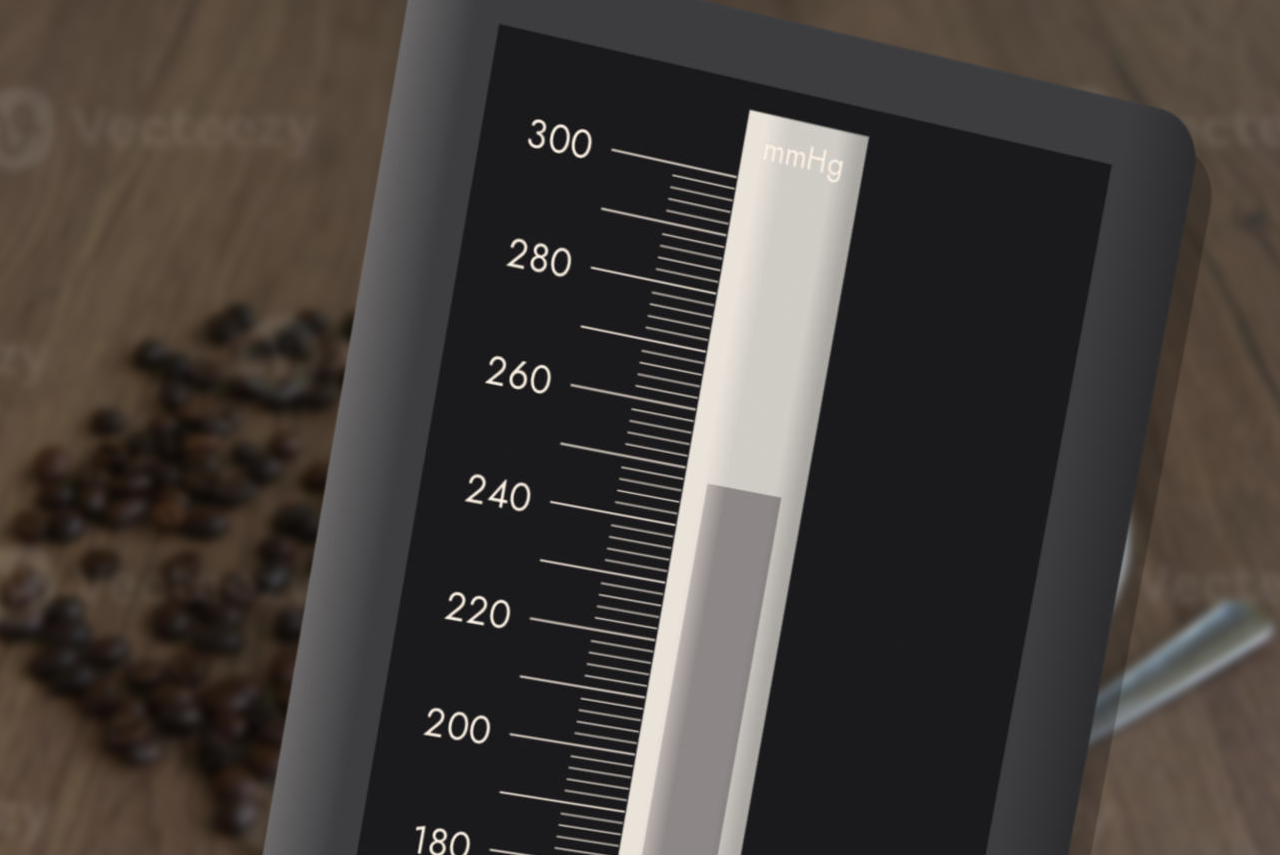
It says 248 mmHg
